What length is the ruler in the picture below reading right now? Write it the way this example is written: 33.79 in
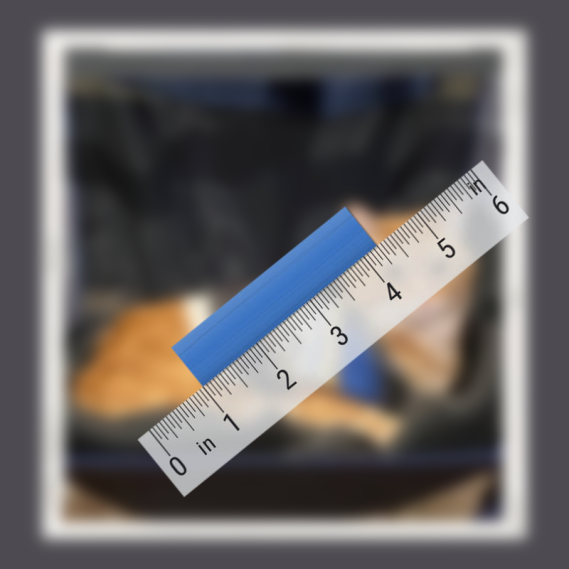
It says 3.25 in
